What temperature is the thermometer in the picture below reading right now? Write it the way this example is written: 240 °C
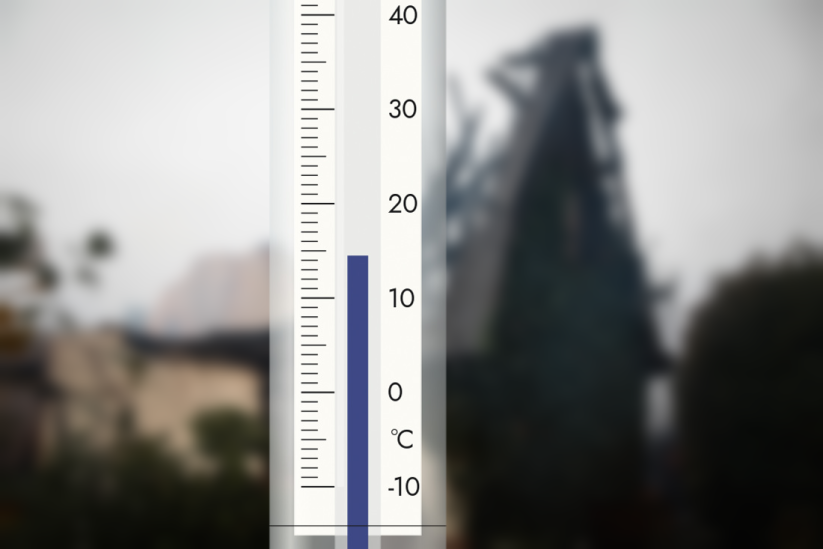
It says 14.5 °C
